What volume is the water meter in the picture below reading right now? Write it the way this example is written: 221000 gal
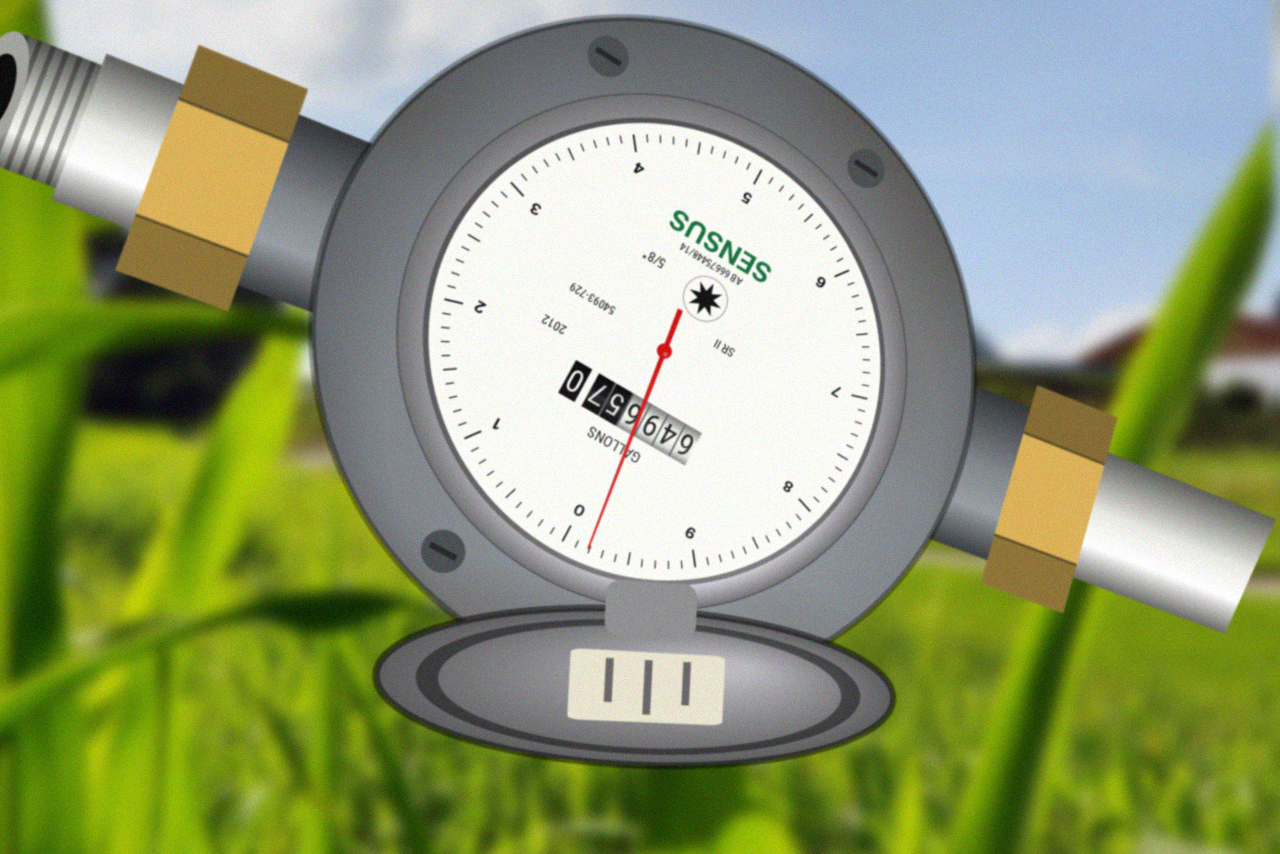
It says 6496569.8 gal
